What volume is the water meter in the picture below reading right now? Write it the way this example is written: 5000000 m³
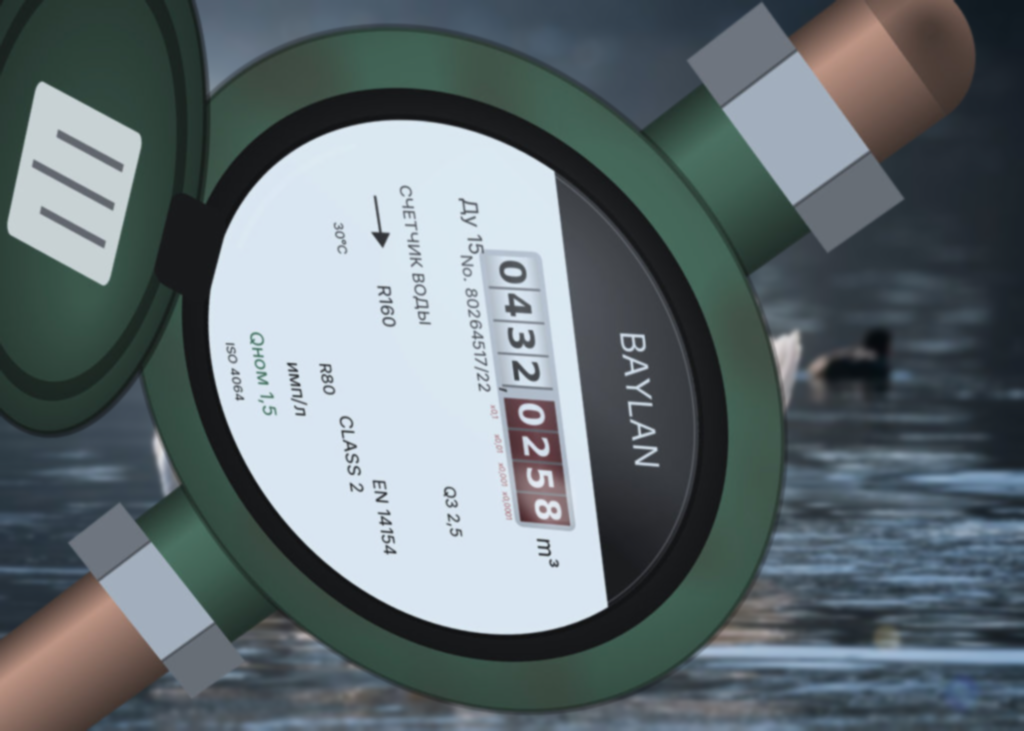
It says 432.0258 m³
